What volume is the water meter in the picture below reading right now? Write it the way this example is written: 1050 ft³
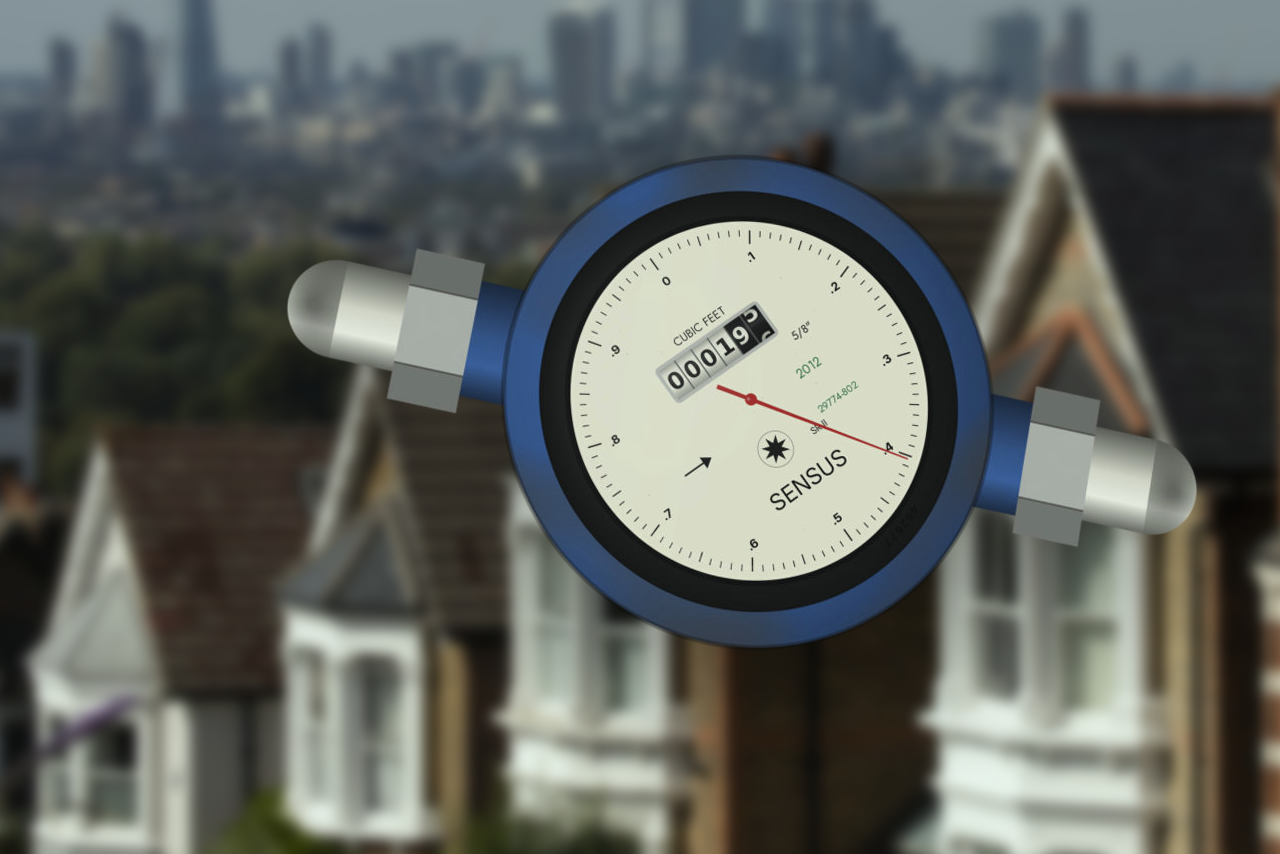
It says 195.40 ft³
